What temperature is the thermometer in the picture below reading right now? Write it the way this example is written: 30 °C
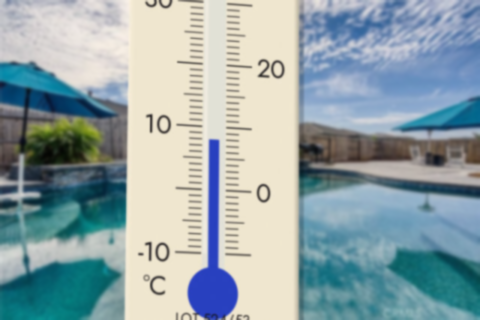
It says 8 °C
